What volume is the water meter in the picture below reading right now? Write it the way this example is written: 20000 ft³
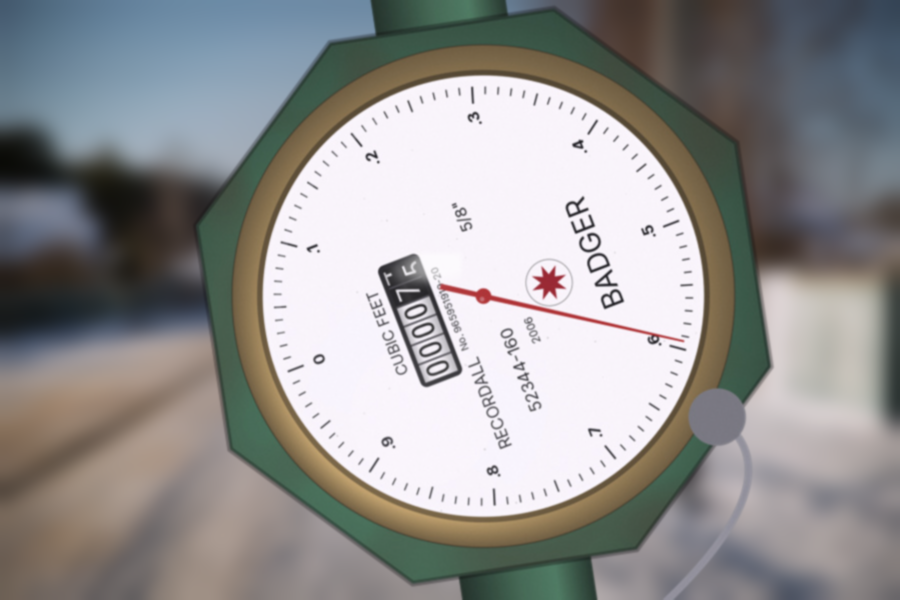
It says 74.59 ft³
